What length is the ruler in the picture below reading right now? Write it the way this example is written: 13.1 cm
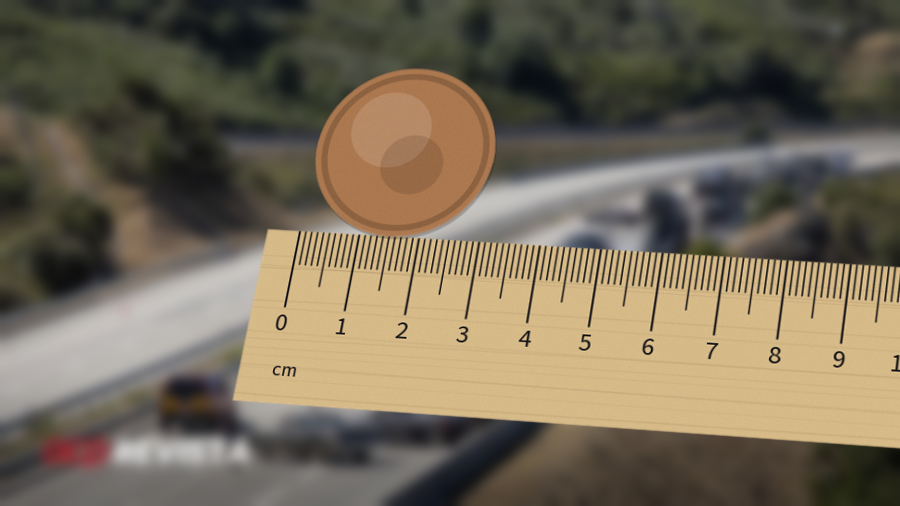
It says 3 cm
